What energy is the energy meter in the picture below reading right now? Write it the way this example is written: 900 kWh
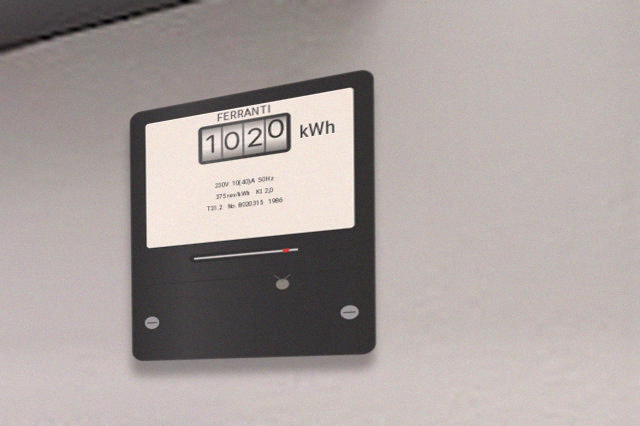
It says 1020 kWh
